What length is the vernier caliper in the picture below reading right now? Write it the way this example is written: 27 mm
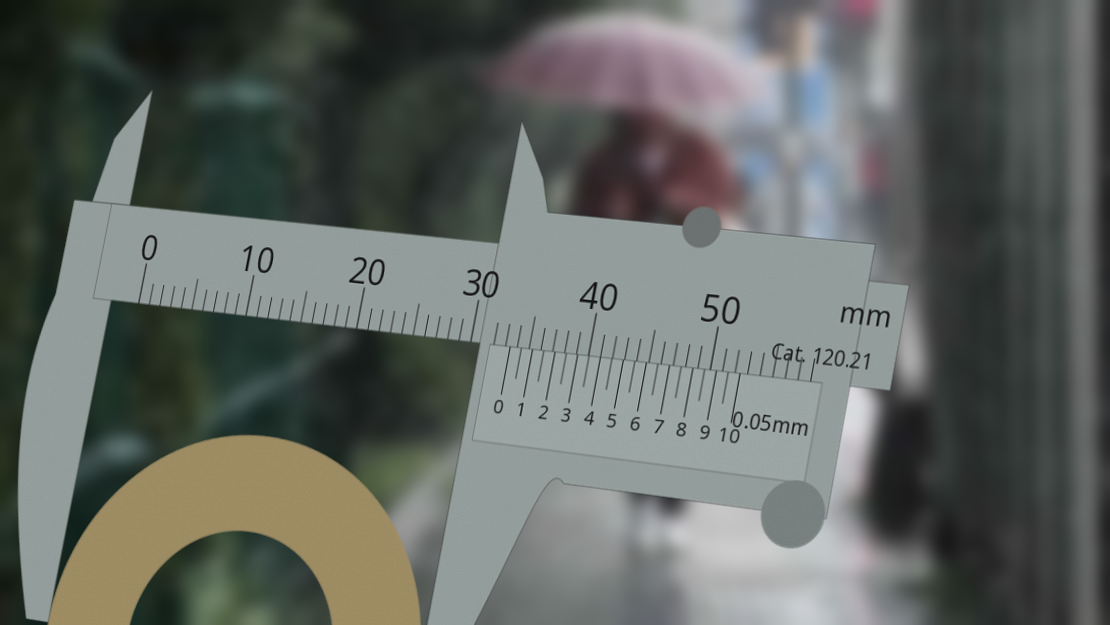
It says 33.4 mm
